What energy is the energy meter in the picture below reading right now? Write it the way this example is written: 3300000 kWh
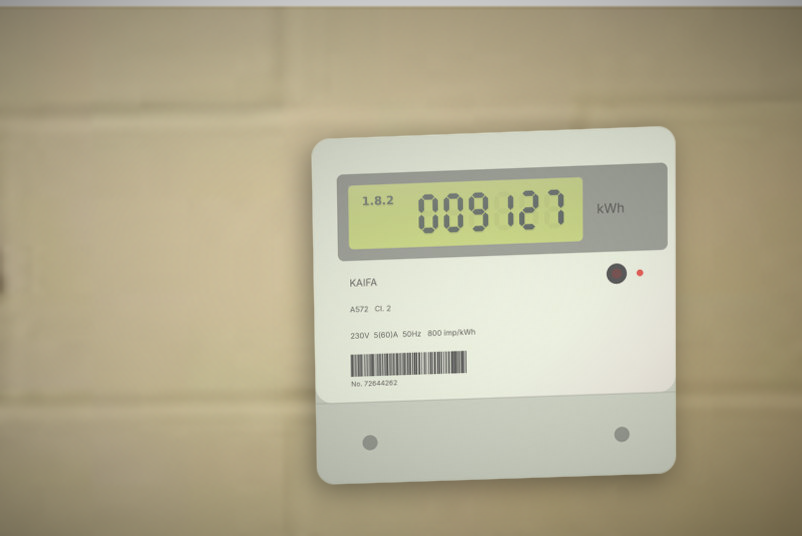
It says 9127 kWh
